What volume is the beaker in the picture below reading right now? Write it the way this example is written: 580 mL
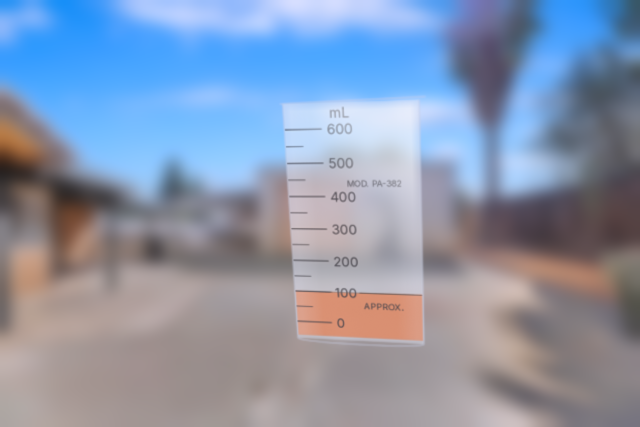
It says 100 mL
